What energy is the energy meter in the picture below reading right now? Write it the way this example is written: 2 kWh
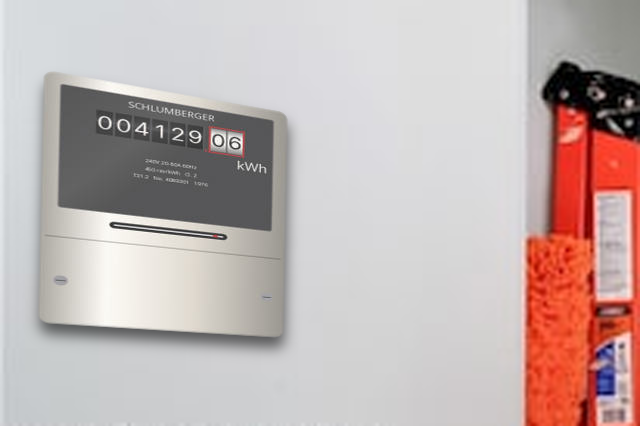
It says 4129.06 kWh
